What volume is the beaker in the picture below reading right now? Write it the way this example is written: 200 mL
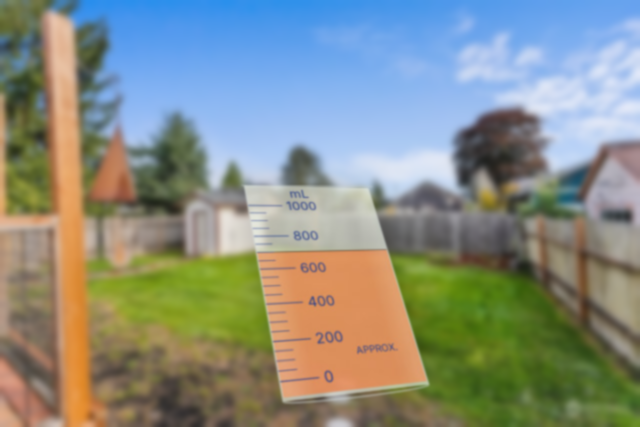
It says 700 mL
